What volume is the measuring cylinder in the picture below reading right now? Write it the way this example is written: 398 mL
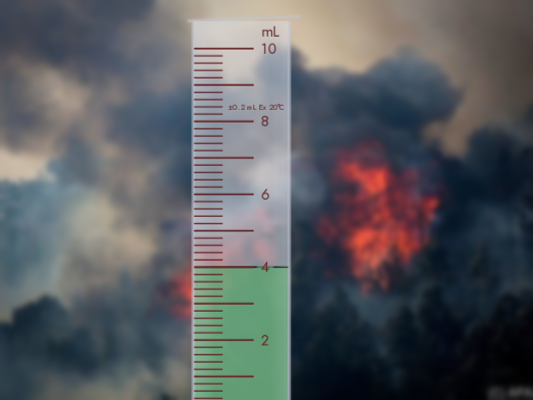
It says 4 mL
